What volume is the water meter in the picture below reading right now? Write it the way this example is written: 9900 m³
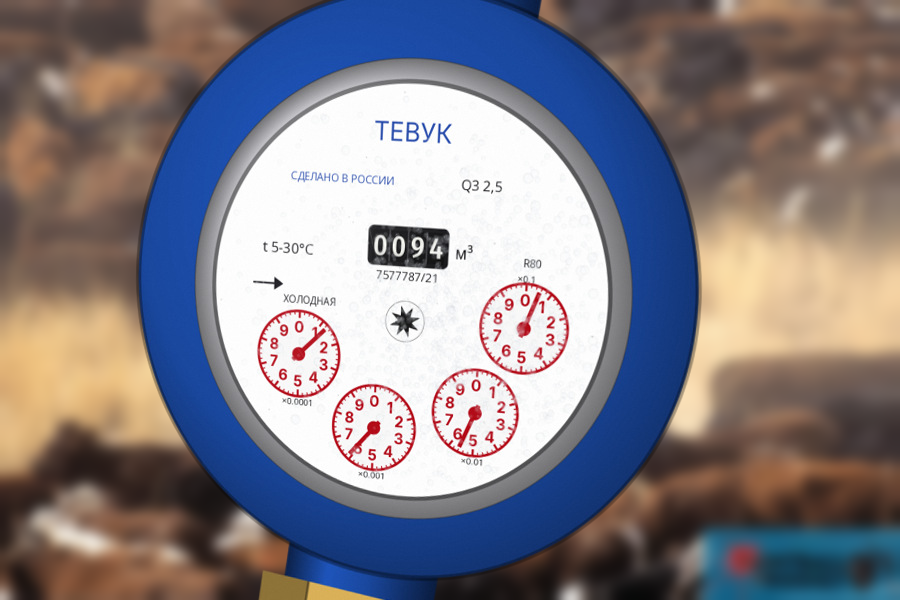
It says 94.0561 m³
